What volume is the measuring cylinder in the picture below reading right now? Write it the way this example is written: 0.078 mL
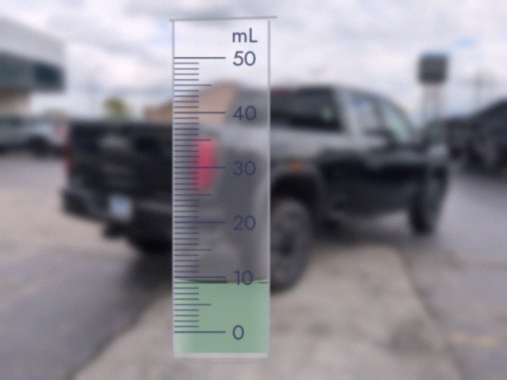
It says 9 mL
